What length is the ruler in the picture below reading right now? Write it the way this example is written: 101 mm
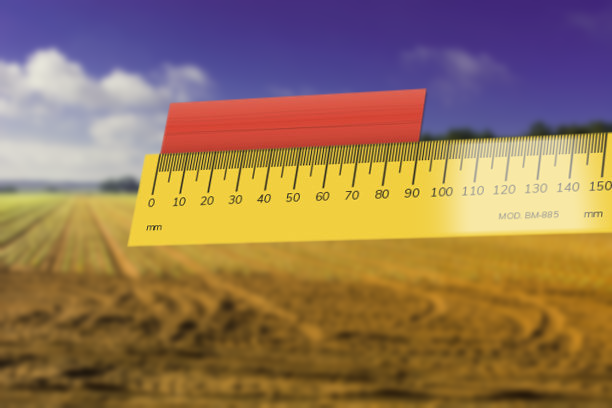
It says 90 mm
